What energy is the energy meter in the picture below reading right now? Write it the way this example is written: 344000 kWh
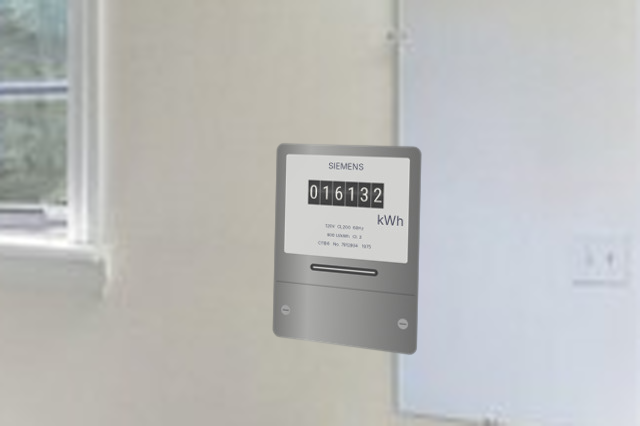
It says 16132 kWh
